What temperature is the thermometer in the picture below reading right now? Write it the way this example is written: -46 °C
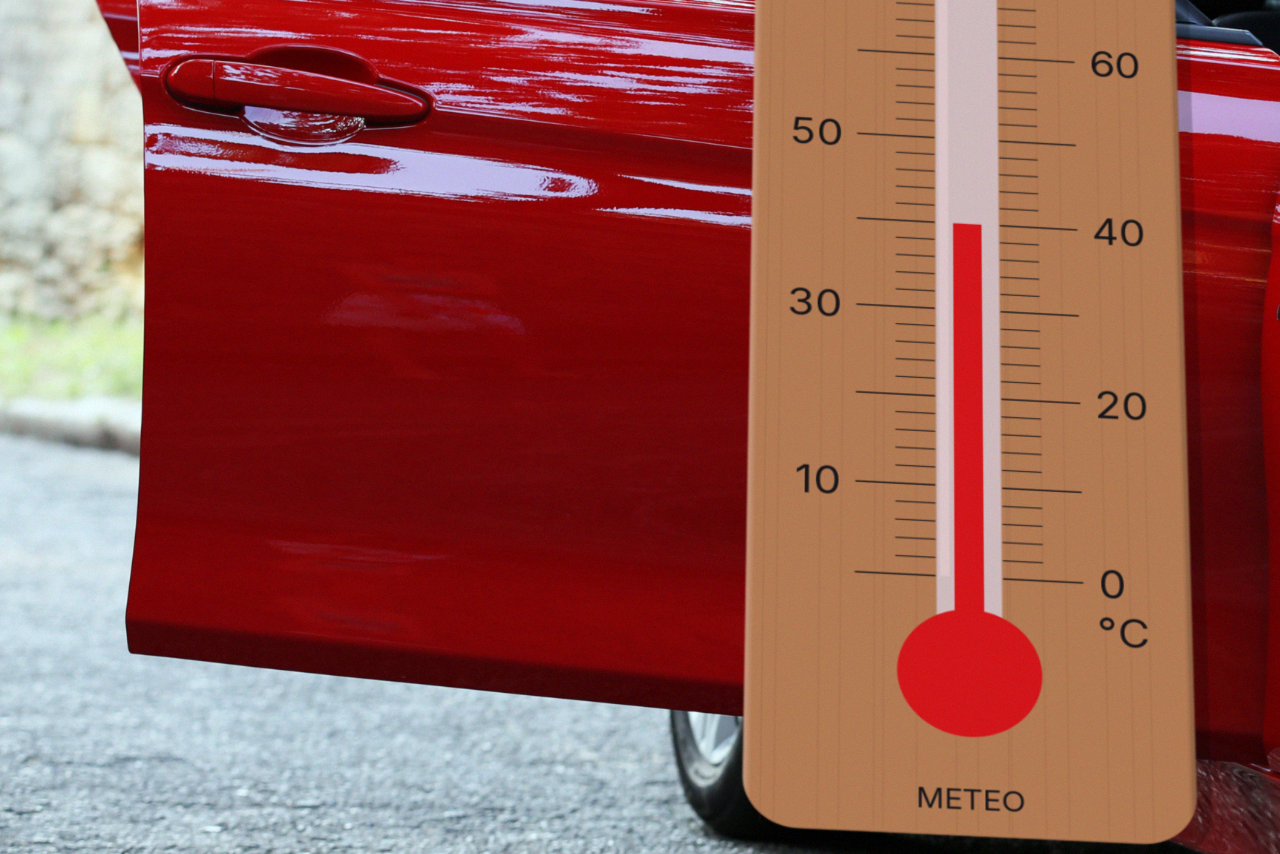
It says 40 °C
